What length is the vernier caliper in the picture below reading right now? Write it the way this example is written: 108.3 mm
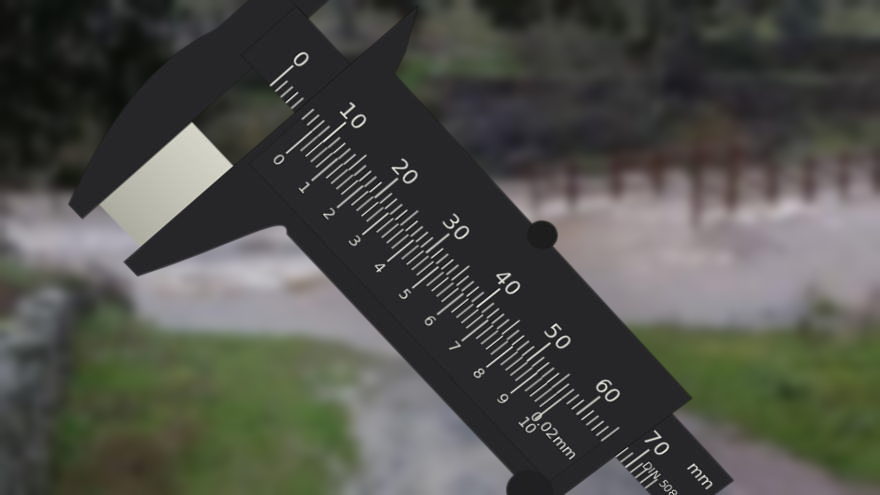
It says 8.0 mm
